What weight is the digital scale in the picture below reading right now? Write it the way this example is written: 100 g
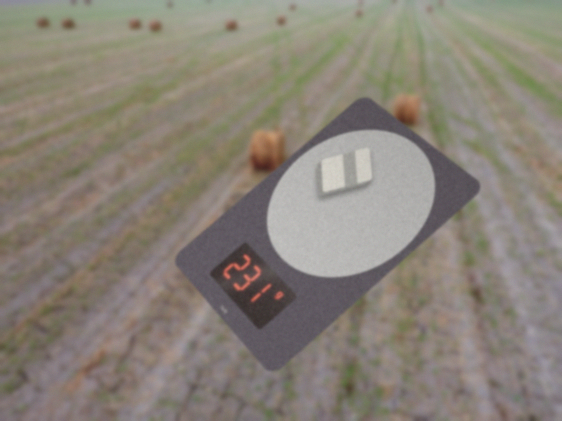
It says 231 g
